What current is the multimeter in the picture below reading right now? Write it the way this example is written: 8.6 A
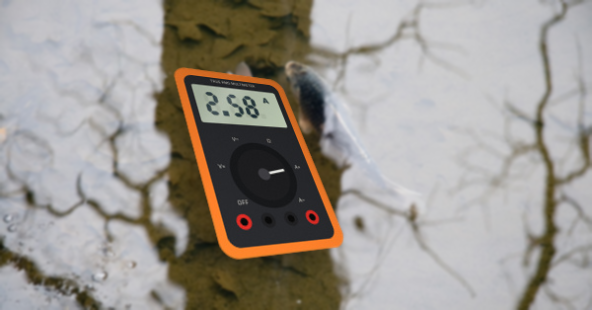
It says 2.58 A
